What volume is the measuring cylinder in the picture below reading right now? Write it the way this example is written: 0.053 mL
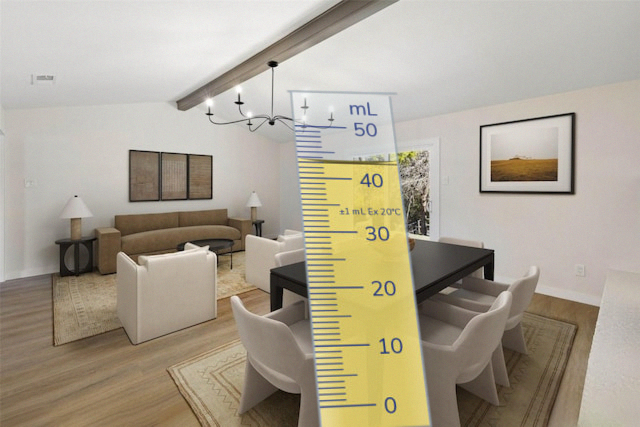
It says 43 mL
